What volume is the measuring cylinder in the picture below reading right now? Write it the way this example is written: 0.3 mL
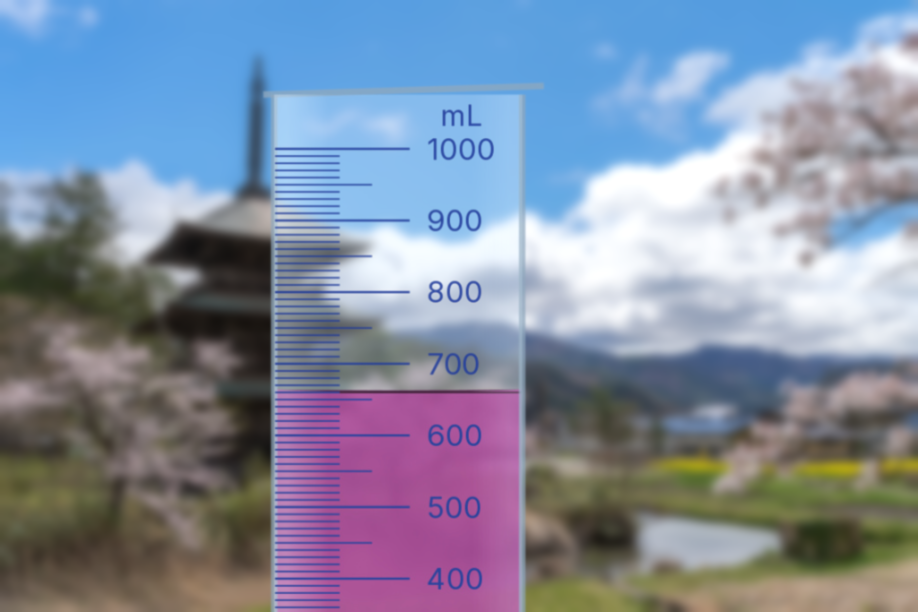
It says 660 mL
